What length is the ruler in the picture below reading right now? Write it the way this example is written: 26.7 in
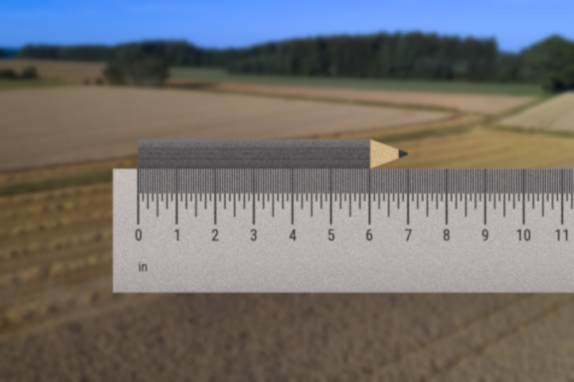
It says 7 in
